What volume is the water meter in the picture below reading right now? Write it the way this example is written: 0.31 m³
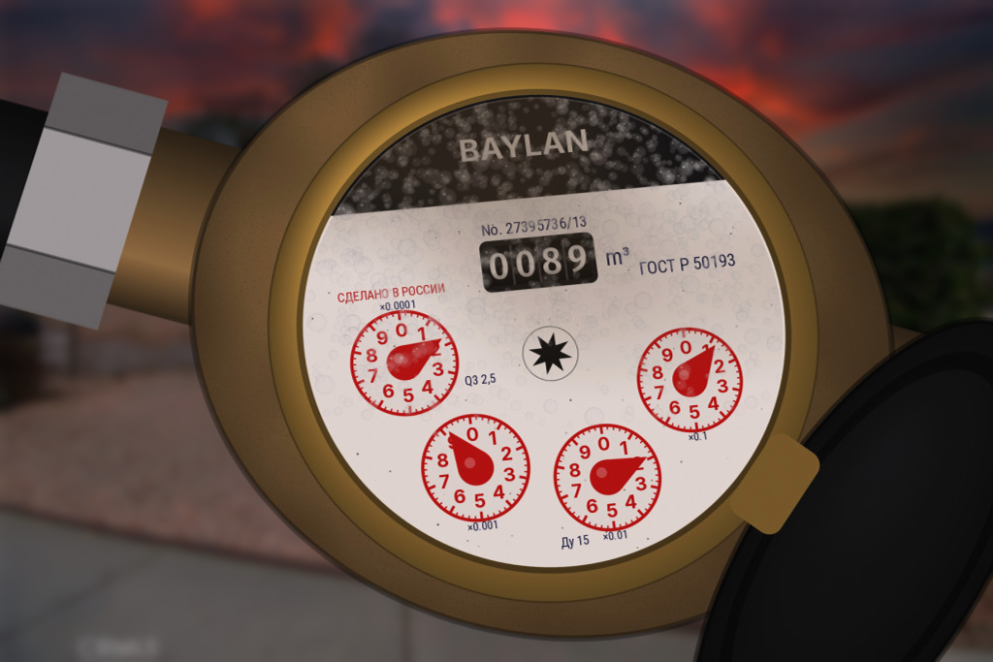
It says 89.1191 m³
